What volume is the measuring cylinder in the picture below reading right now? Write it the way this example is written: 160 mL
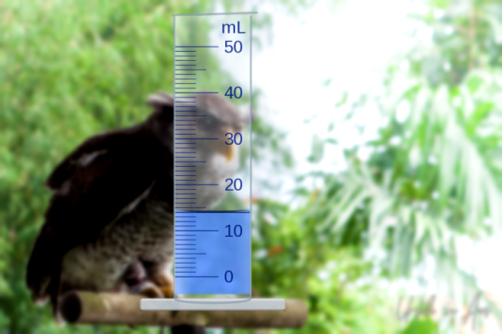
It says 14 mL
